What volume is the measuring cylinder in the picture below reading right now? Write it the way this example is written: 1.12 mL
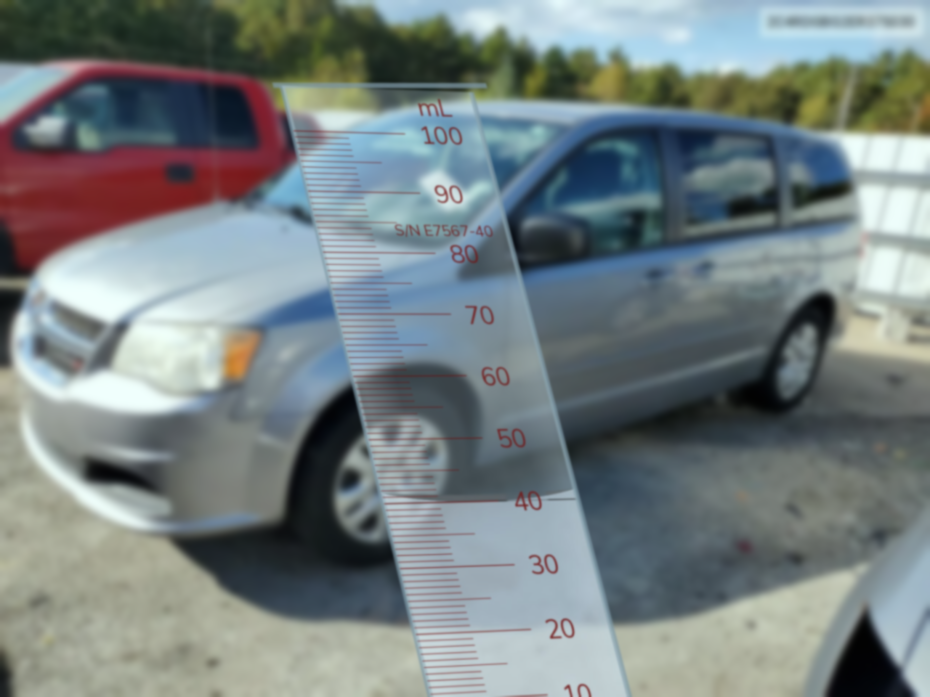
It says 40 mL
